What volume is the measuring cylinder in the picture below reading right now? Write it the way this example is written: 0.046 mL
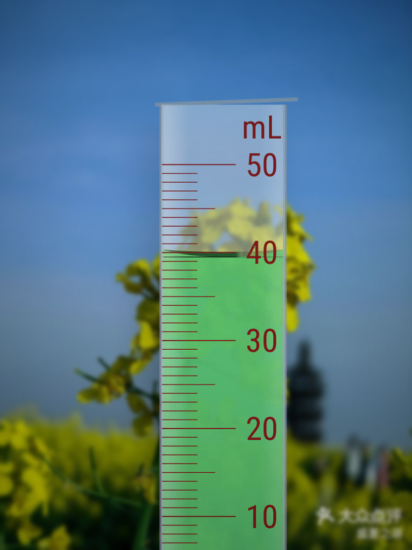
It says 39.5 mL
